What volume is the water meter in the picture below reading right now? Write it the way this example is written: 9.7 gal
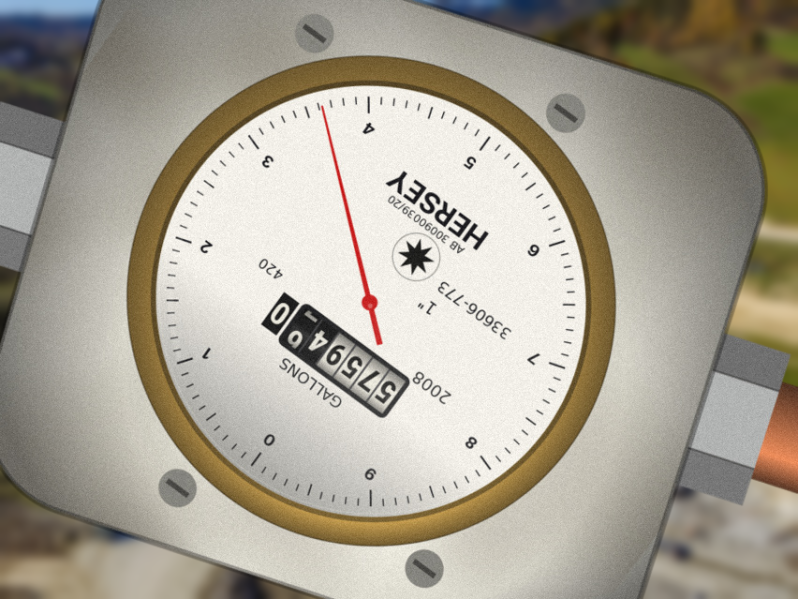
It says 5759463.6 gal
